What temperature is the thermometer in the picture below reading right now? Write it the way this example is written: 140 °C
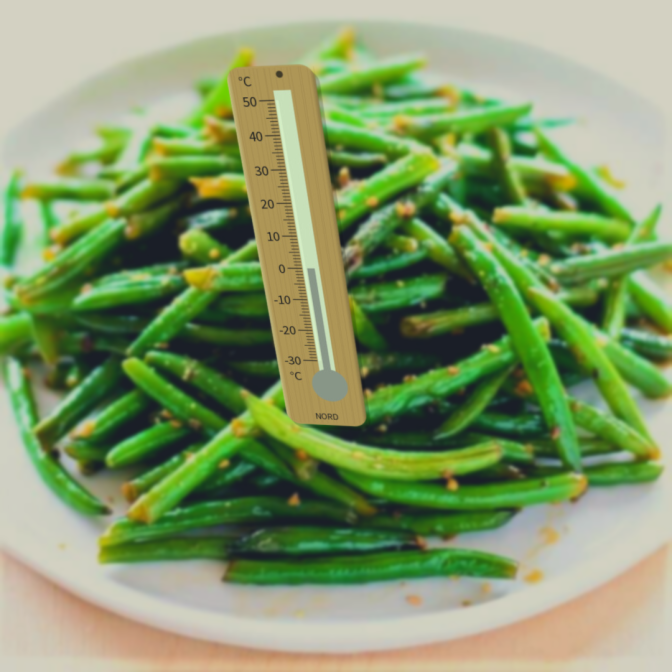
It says 0 °C
